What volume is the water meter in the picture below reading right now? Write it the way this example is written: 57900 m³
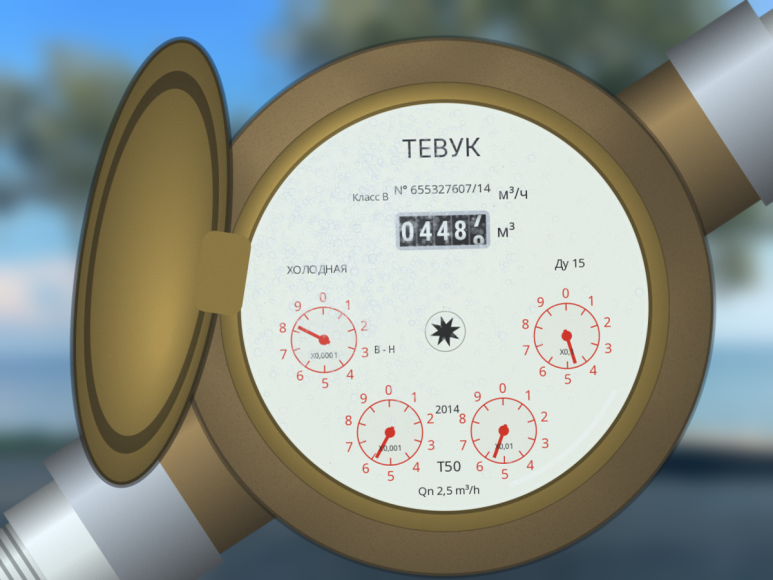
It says 4487.4558 m³
